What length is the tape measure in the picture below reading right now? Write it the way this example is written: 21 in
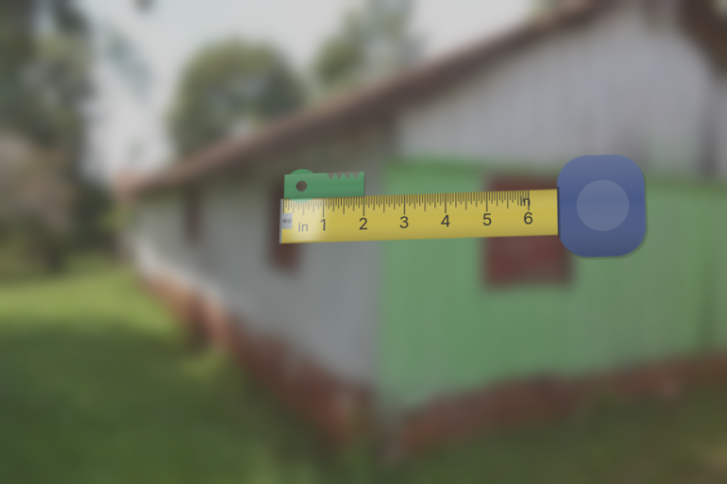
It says 2 in
